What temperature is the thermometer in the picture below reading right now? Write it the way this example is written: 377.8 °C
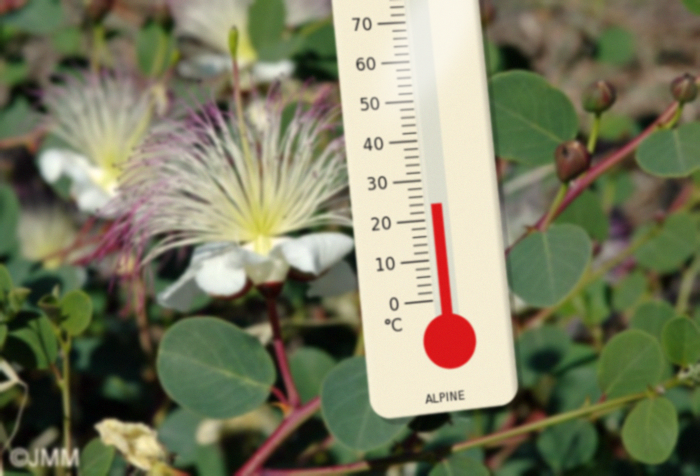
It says 24 °C
